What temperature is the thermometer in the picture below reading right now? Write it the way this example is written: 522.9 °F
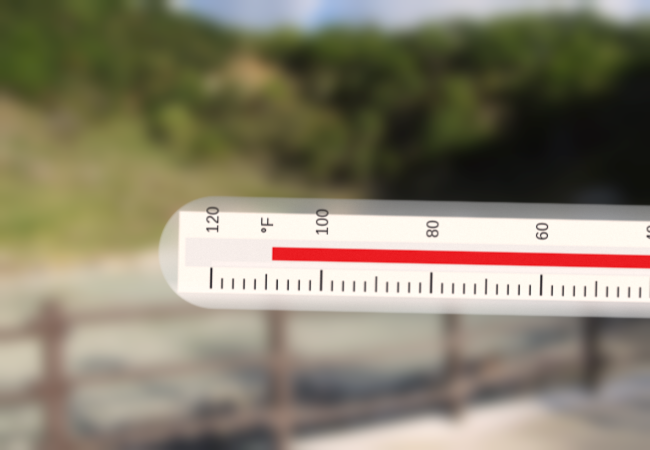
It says 109 °F
